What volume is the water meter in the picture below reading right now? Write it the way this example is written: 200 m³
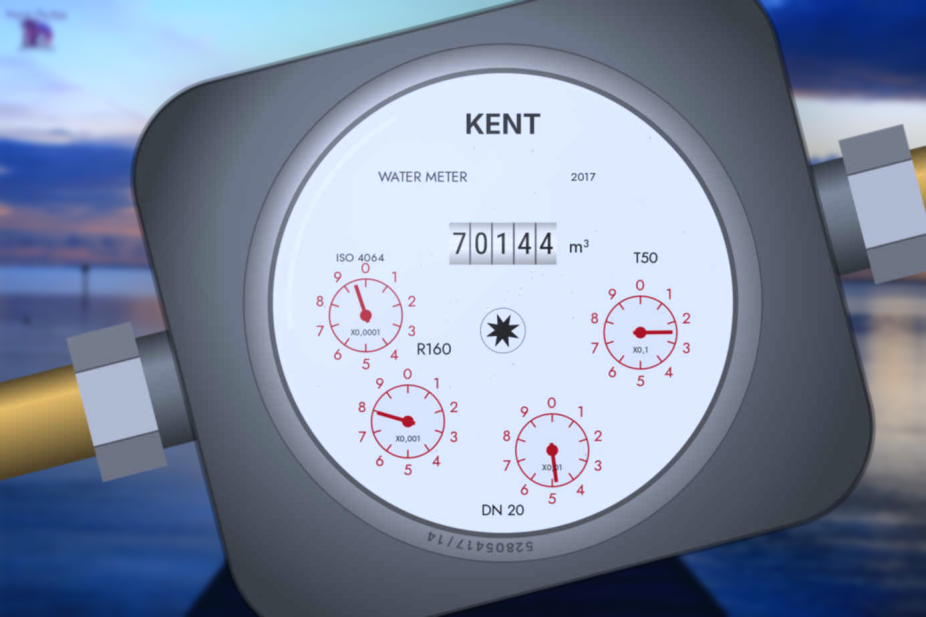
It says 70144.2479 m³
